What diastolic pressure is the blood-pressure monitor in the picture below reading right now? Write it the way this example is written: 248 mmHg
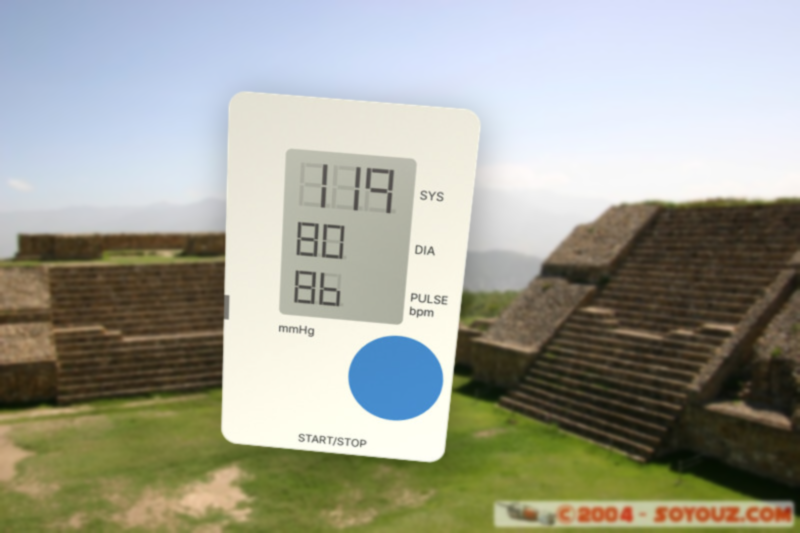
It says 80 mmHg
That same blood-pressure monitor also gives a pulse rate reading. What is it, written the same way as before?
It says 86 bpm
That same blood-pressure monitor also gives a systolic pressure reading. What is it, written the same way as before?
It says 119 mmHg
